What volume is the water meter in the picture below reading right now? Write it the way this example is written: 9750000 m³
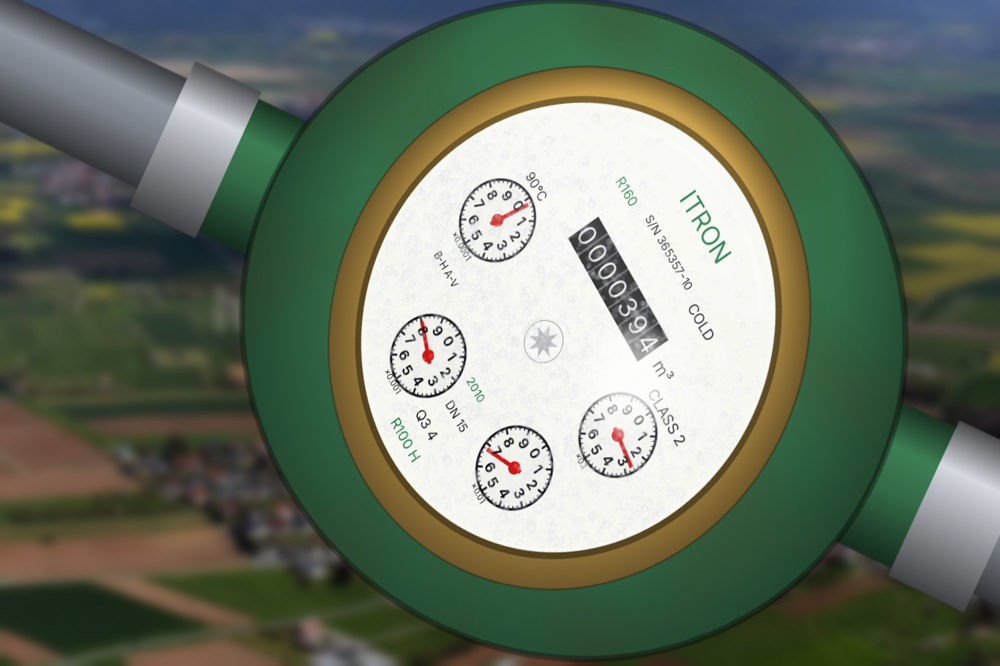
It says 394.2680 m³
